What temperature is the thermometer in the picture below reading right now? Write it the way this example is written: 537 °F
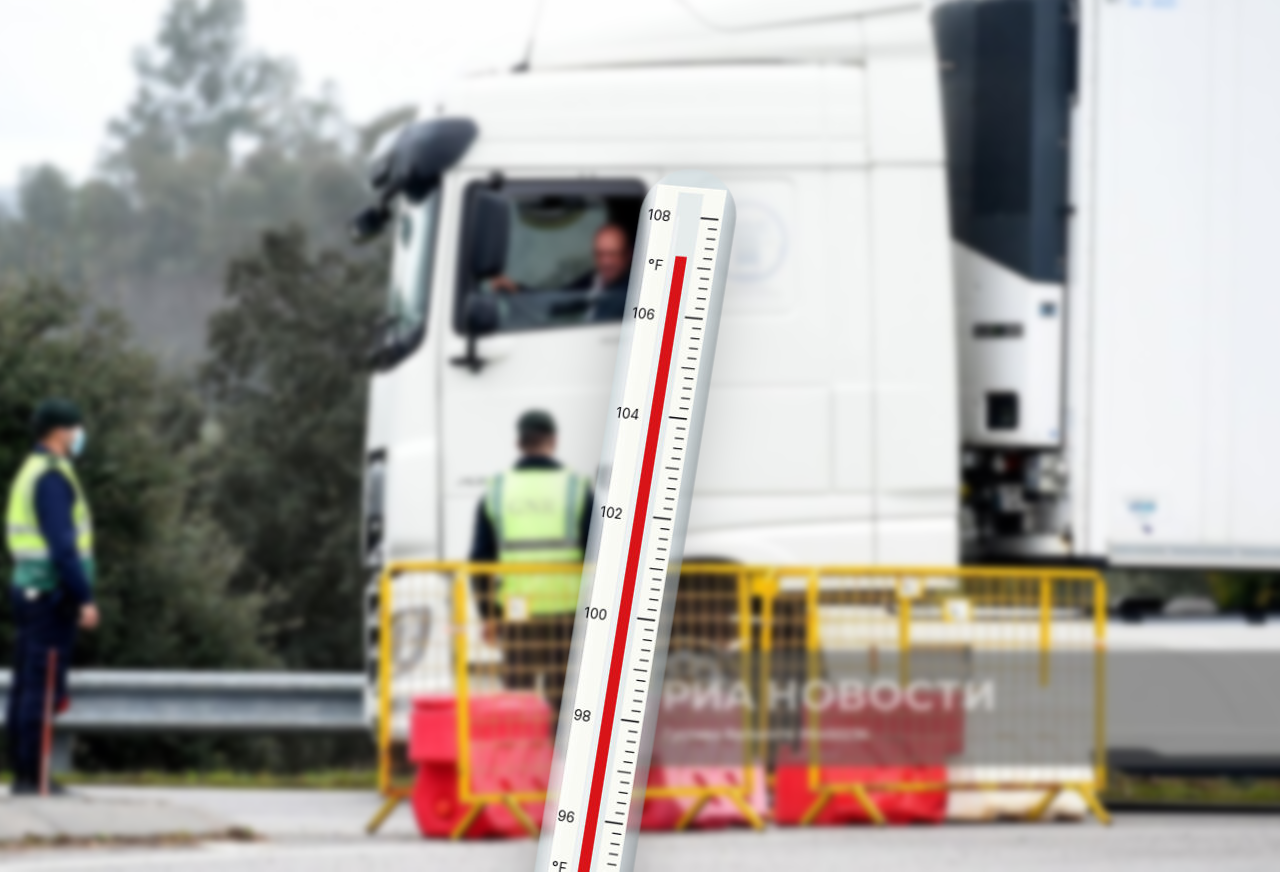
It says 107.2 °F
